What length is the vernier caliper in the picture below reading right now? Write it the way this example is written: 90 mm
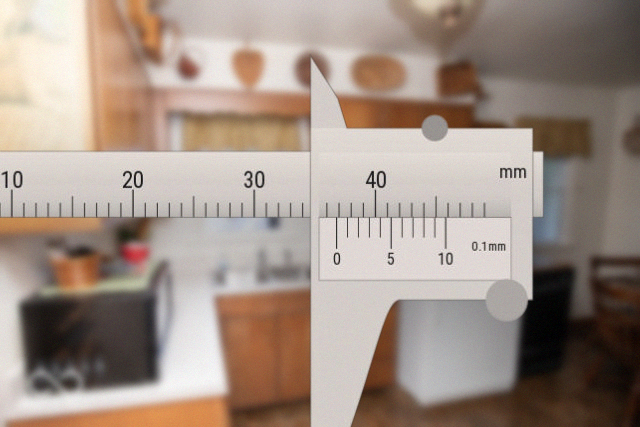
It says 36.8 mm
